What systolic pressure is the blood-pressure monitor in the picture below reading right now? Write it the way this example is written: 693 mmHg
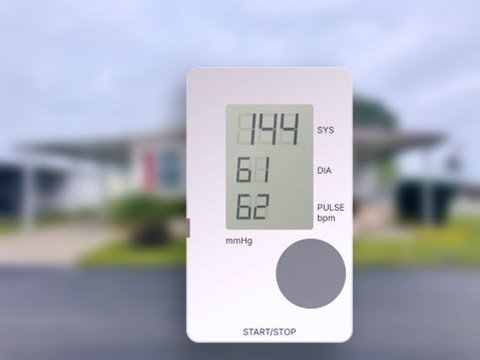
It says 144 mmHg
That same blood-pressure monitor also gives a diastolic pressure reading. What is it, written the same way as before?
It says 61 mmHg
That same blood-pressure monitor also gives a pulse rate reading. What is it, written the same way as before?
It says 62 bpm
